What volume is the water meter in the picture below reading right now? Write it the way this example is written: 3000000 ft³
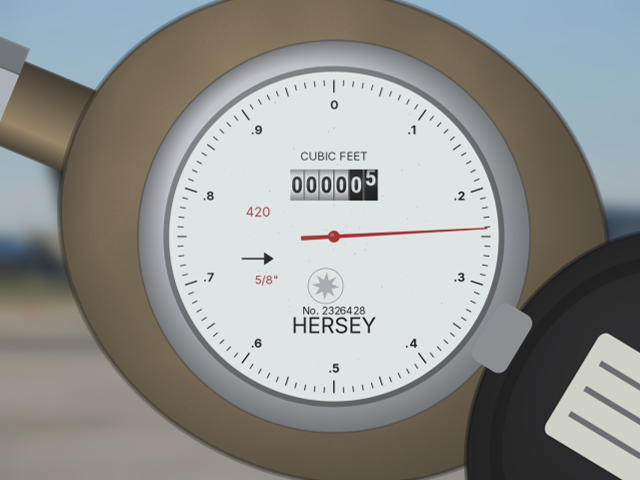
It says 5.24 ft³
